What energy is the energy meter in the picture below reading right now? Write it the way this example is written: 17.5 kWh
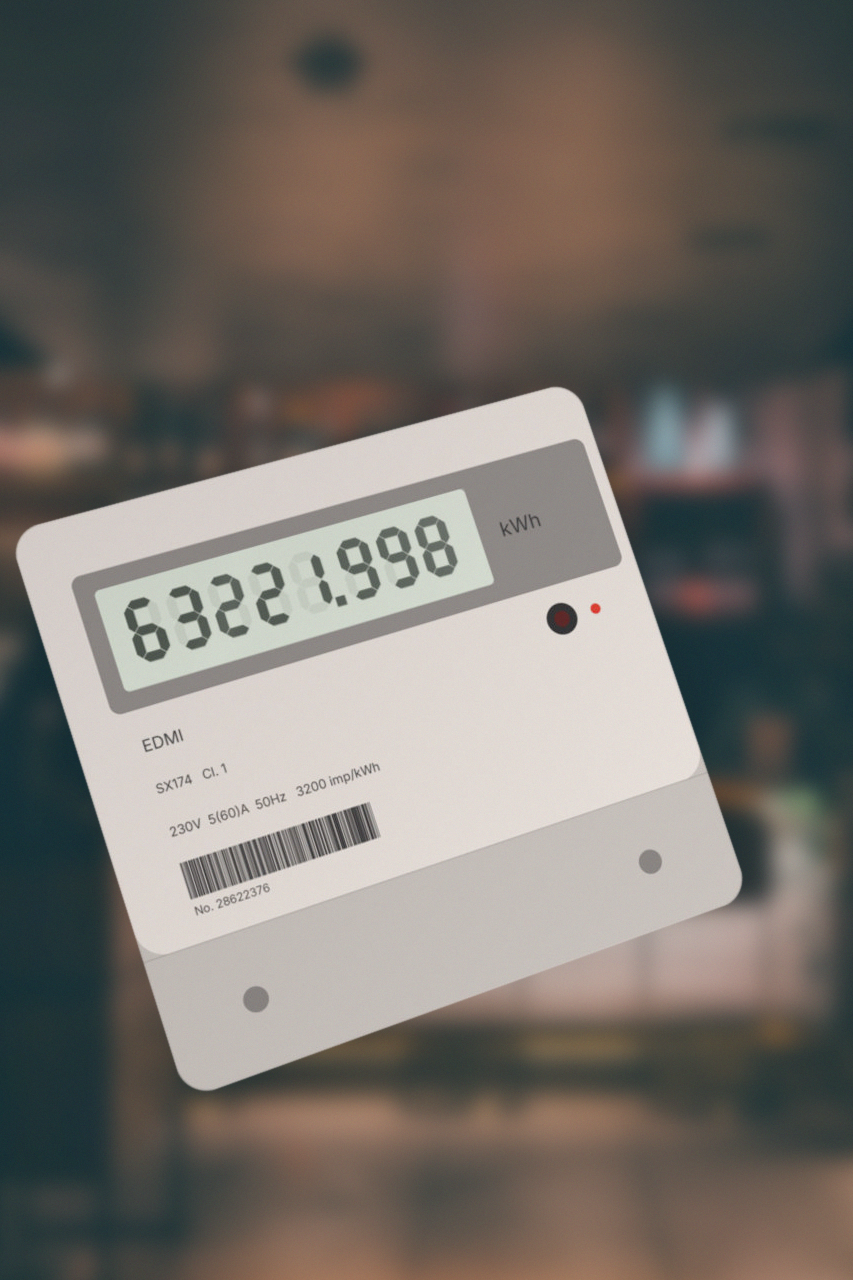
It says 63221.998 kWh
